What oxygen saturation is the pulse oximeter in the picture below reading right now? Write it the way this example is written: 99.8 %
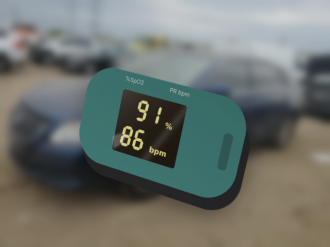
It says 91 %
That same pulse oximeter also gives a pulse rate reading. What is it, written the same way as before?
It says 86 bpm
